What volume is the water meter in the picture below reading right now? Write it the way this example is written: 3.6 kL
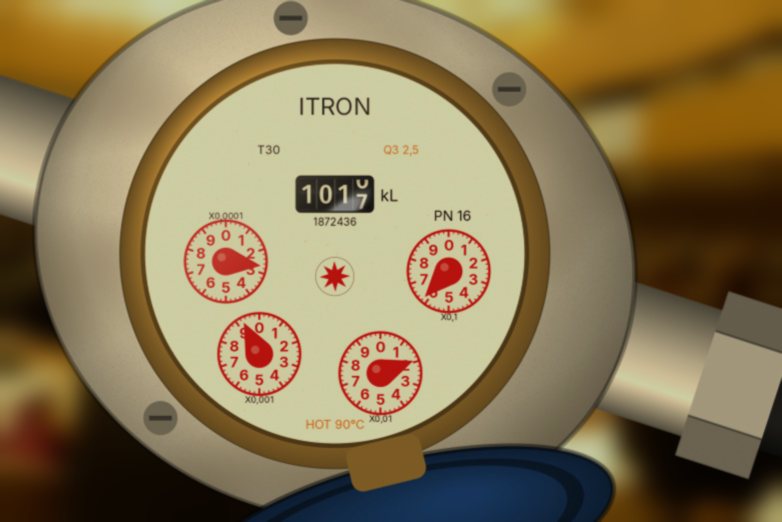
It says 1016.6192 kL
